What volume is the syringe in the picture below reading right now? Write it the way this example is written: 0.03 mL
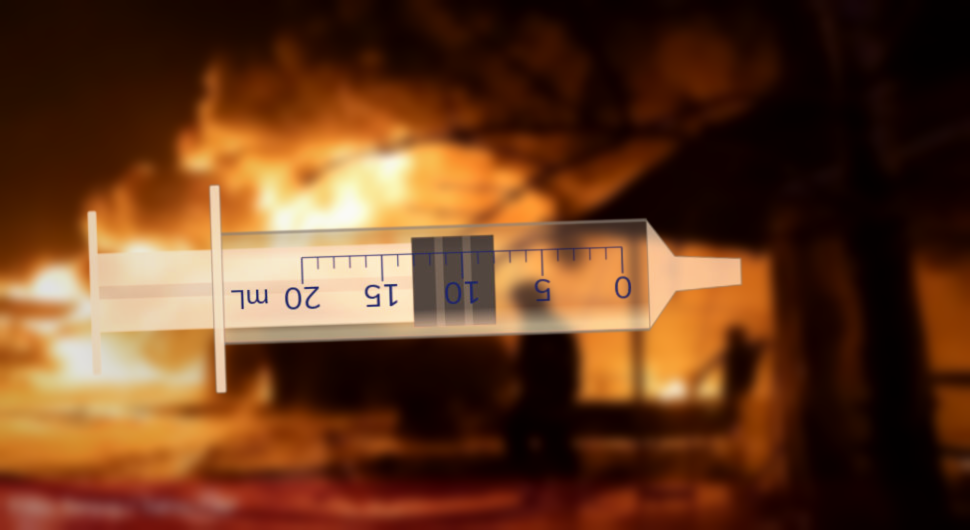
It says 8 mL
